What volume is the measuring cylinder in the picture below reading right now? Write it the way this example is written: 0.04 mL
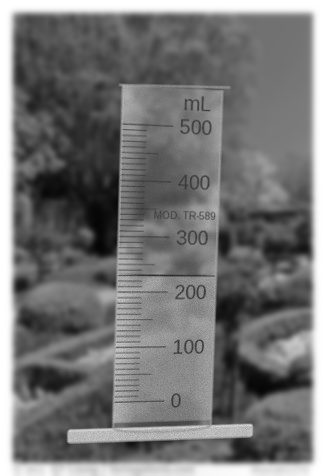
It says 230 mL
